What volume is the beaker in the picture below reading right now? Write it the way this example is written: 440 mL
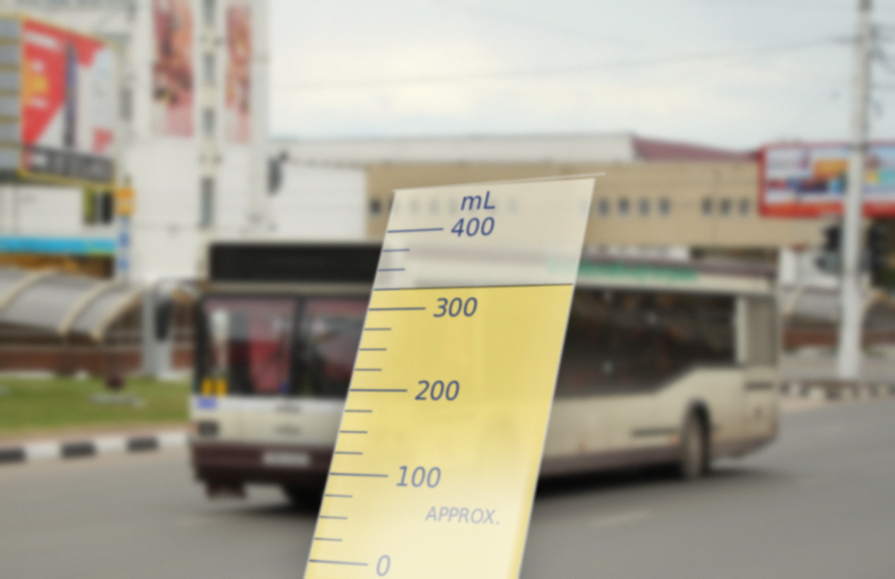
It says 325 mL
